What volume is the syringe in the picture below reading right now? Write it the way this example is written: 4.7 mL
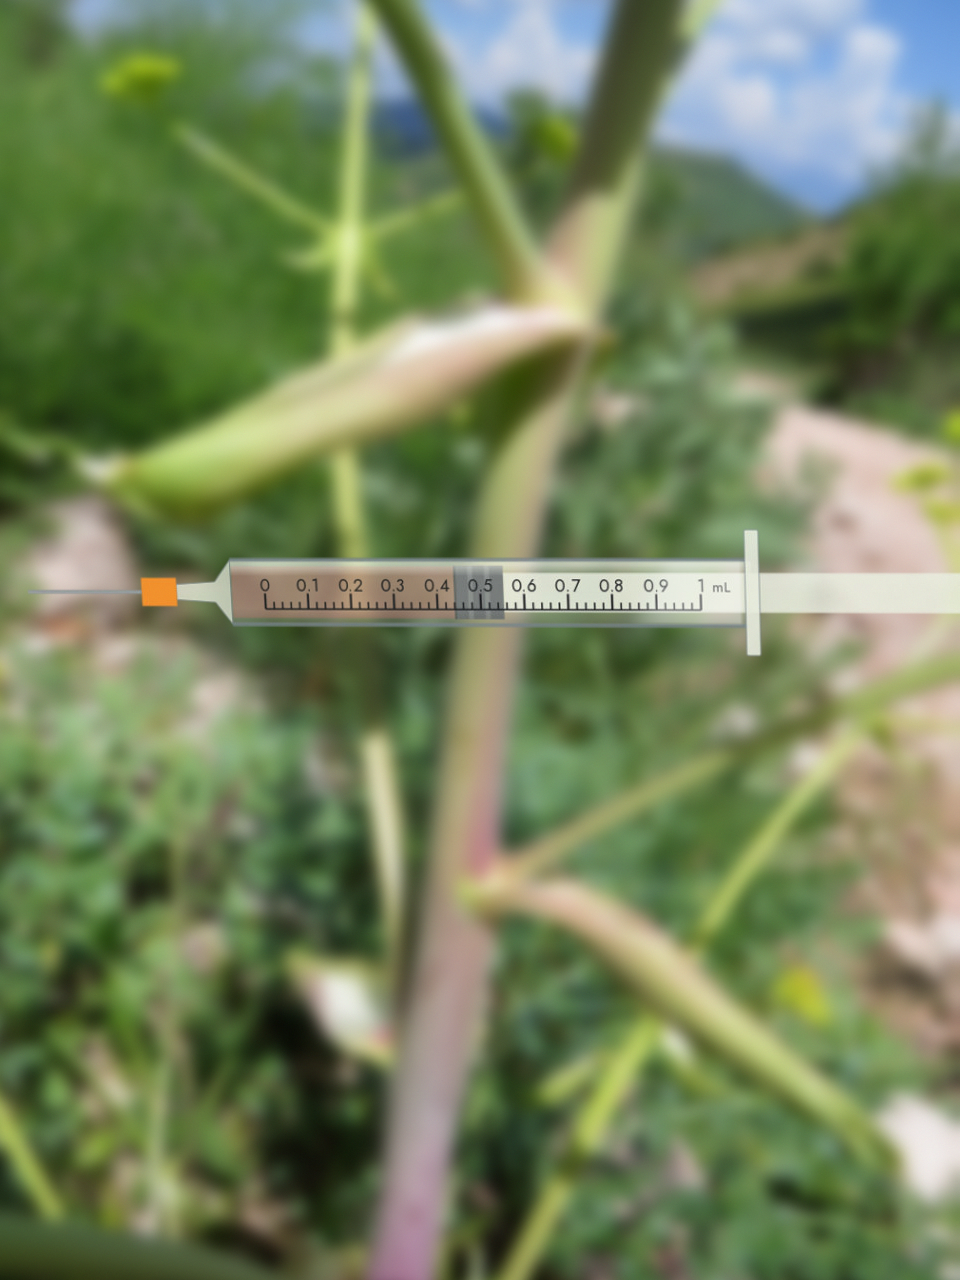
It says 0.44 mL
